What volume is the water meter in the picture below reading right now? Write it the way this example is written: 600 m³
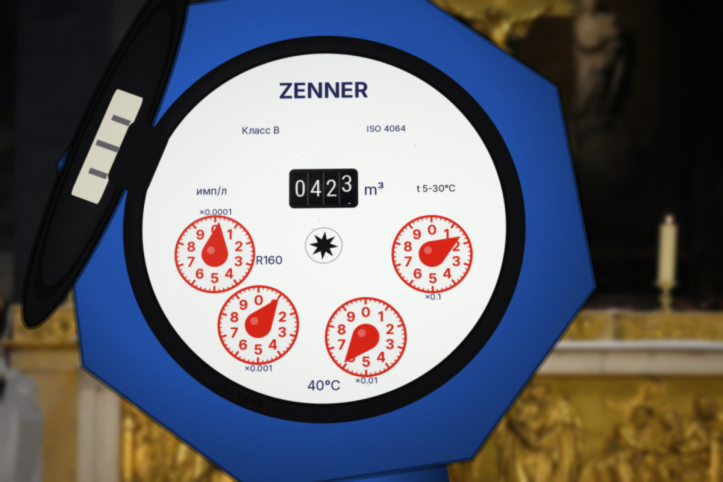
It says 423.1610 m³
